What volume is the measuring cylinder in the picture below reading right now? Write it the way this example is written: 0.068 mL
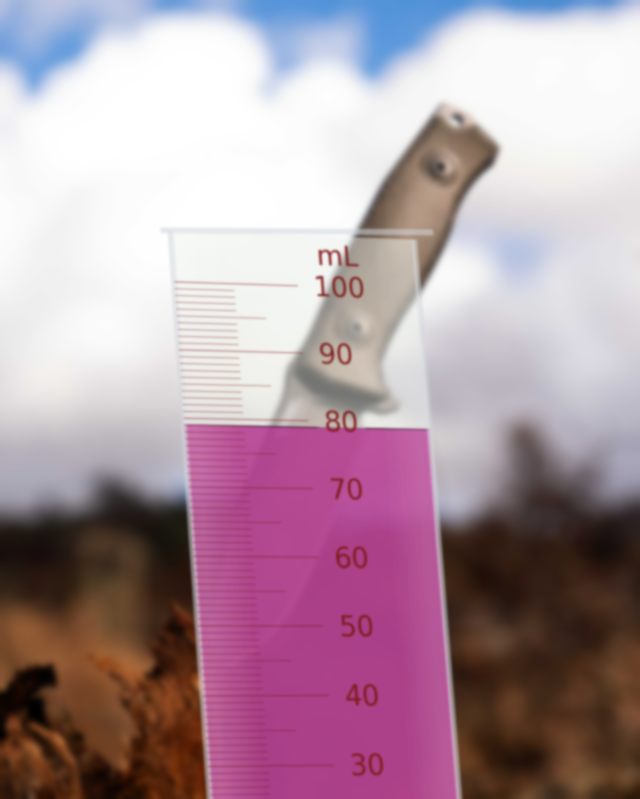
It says 79 mL
